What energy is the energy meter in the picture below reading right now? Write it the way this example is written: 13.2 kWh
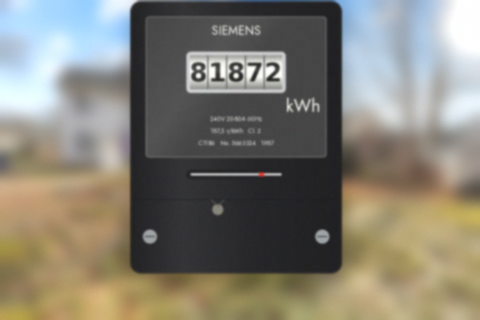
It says 81872 kWh
